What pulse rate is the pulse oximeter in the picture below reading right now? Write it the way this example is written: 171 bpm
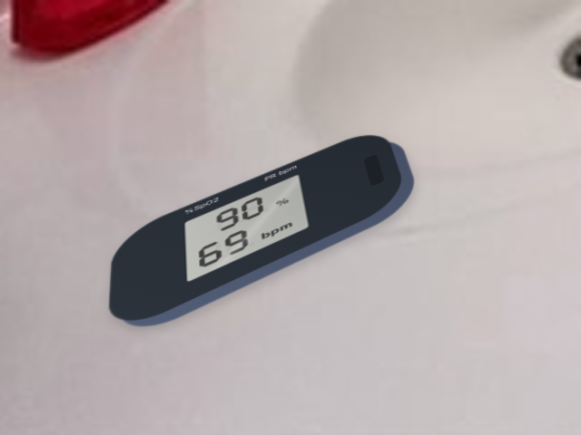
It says 69 bpm
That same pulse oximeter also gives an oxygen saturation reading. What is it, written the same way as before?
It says 90 %
